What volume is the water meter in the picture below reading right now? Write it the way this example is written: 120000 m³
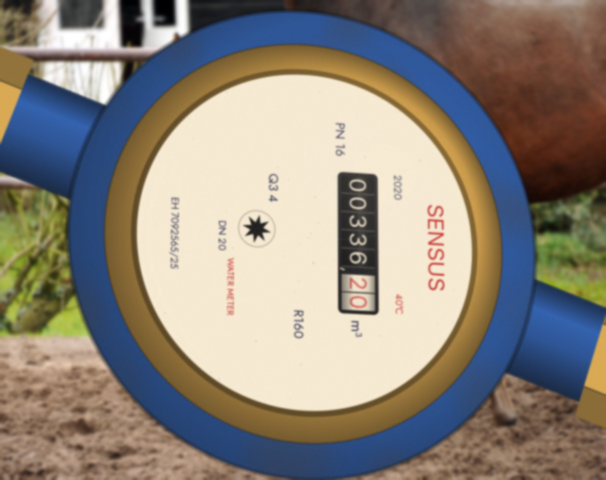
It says 336.20 m³
